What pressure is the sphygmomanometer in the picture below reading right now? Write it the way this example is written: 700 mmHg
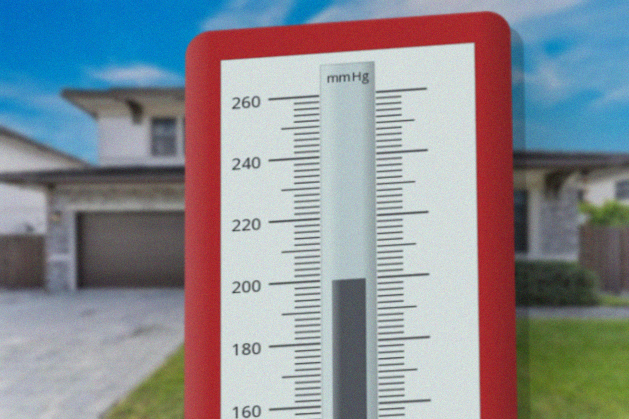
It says 200 mmHg
